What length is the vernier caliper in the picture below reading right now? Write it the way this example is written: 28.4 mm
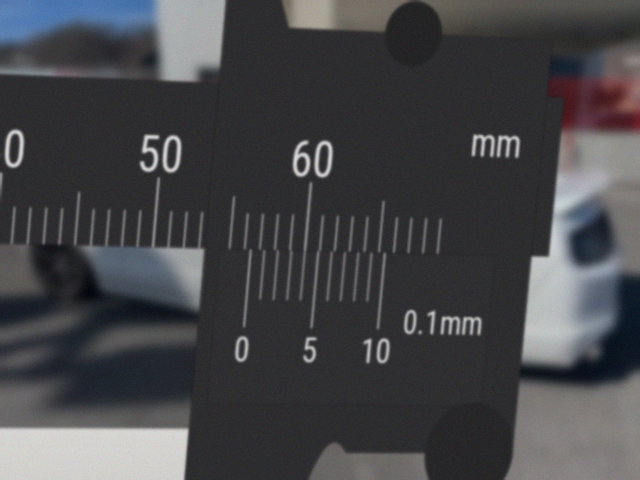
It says 56.4 mm
